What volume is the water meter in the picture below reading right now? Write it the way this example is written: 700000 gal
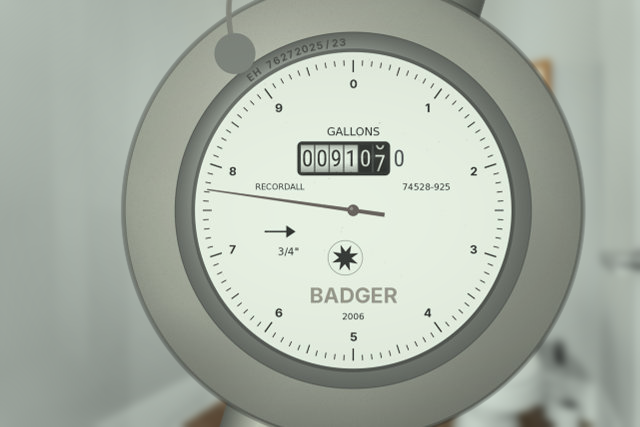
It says 91067.7 gal
